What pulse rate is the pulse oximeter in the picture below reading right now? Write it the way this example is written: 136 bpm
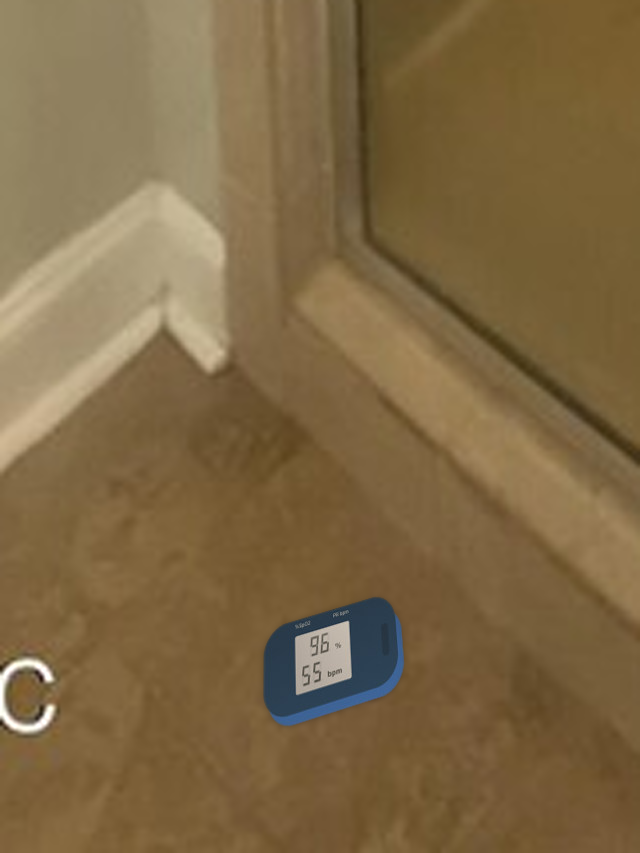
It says 55 bpm
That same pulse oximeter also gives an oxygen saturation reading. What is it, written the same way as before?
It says 96 %
